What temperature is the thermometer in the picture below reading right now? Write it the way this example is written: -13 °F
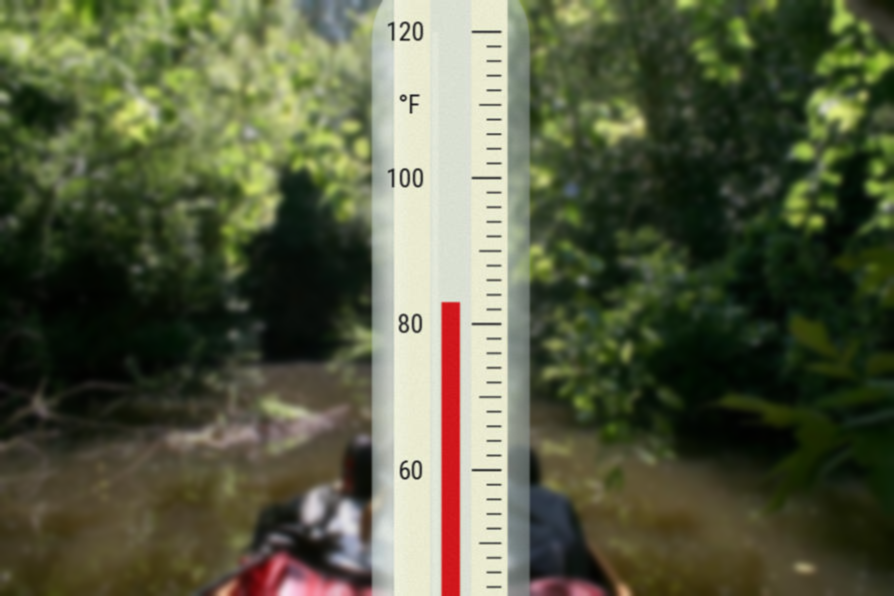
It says 83 °F
